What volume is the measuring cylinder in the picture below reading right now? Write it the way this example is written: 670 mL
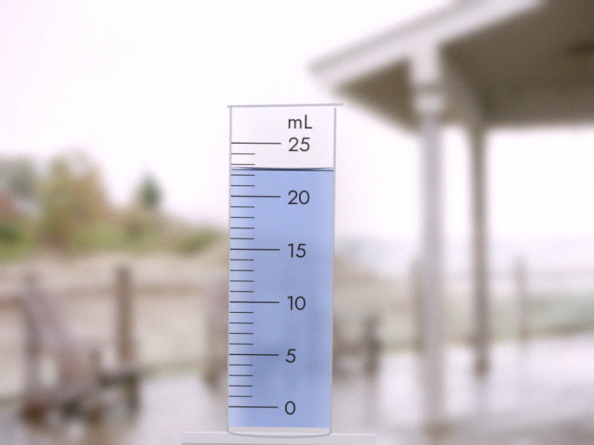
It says 22.5 mL
